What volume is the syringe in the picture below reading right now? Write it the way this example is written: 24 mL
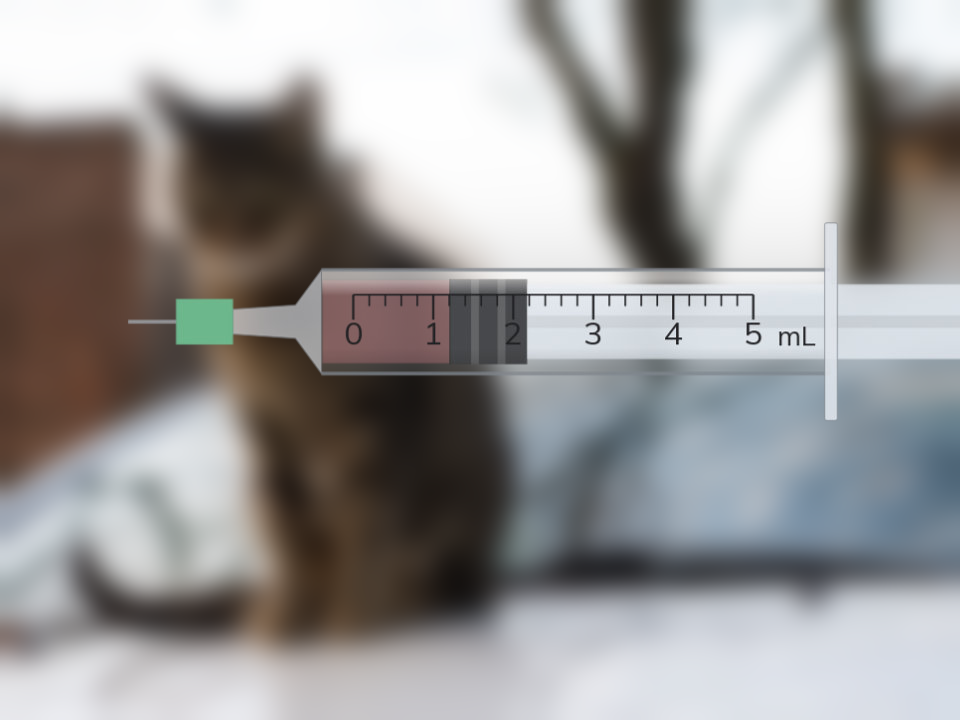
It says 1.2 mL
